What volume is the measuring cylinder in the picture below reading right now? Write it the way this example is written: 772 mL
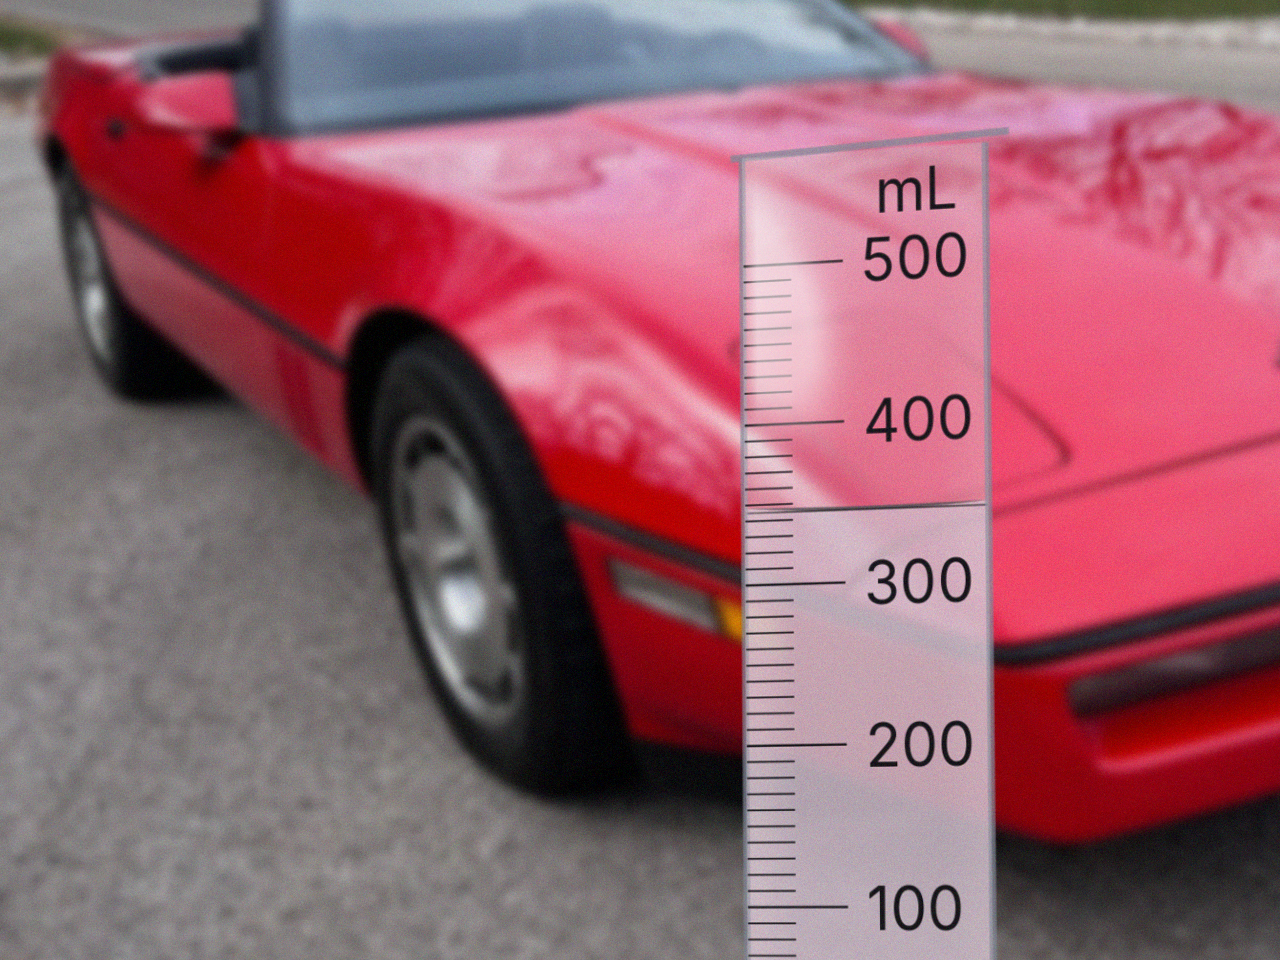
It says 345 mL
